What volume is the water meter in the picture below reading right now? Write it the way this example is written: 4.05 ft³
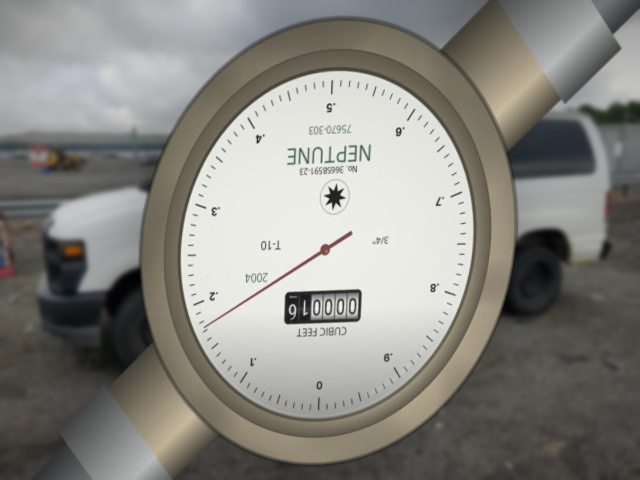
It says 16.17 ft³
